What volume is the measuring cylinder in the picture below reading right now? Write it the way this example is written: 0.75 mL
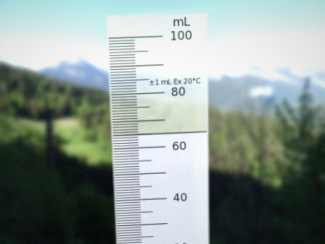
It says 65 mL
